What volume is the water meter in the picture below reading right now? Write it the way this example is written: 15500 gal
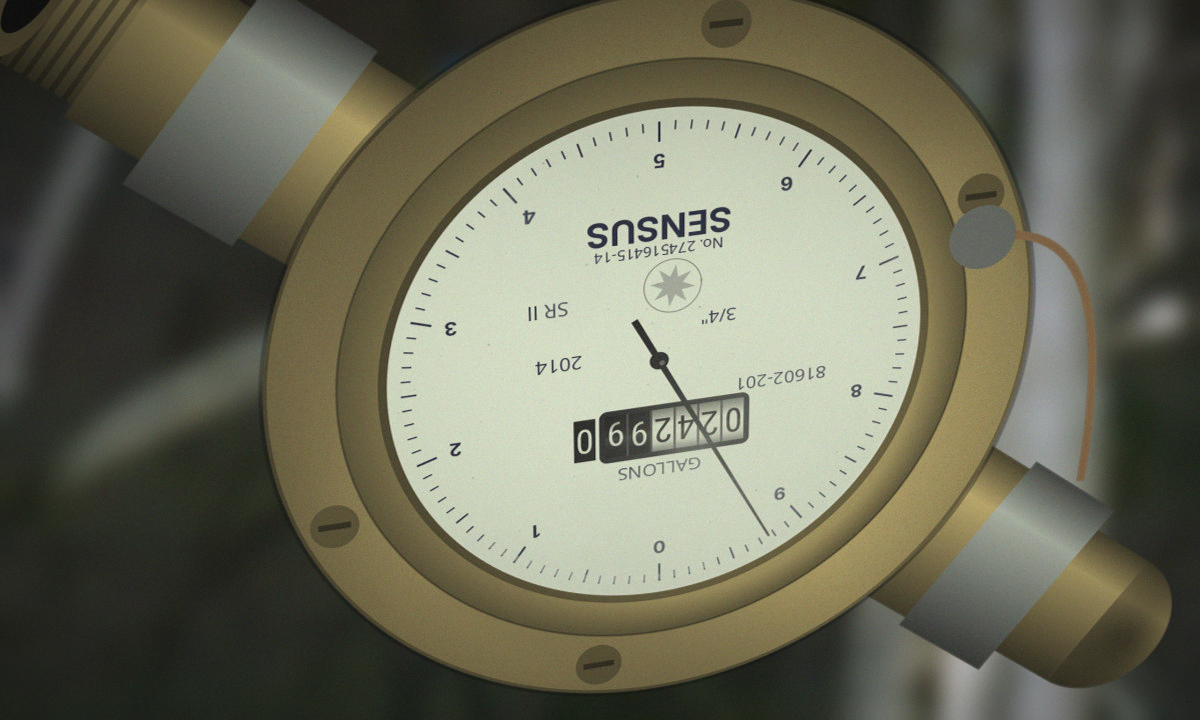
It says 242989.2 gal
